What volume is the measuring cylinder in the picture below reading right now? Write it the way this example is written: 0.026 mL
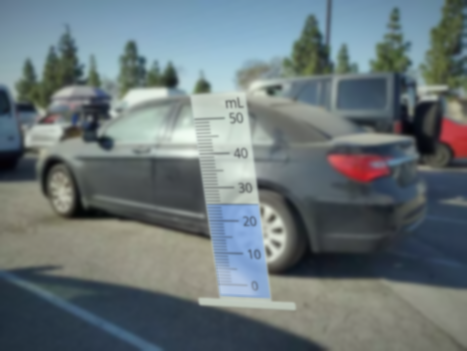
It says 25 mL
